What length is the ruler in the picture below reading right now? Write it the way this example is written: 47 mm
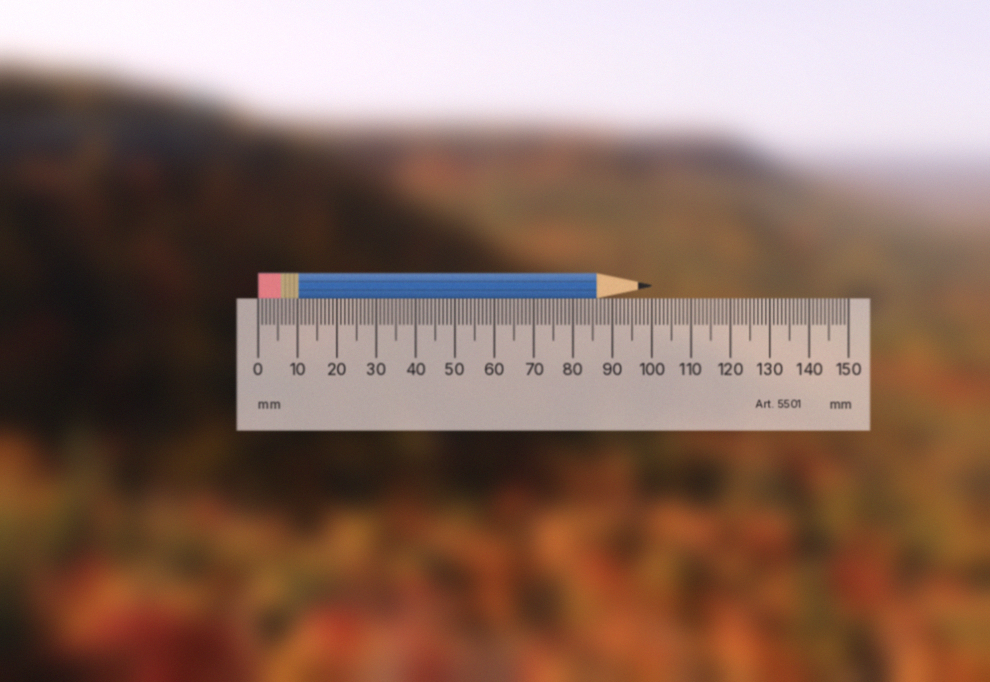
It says 100 mm
